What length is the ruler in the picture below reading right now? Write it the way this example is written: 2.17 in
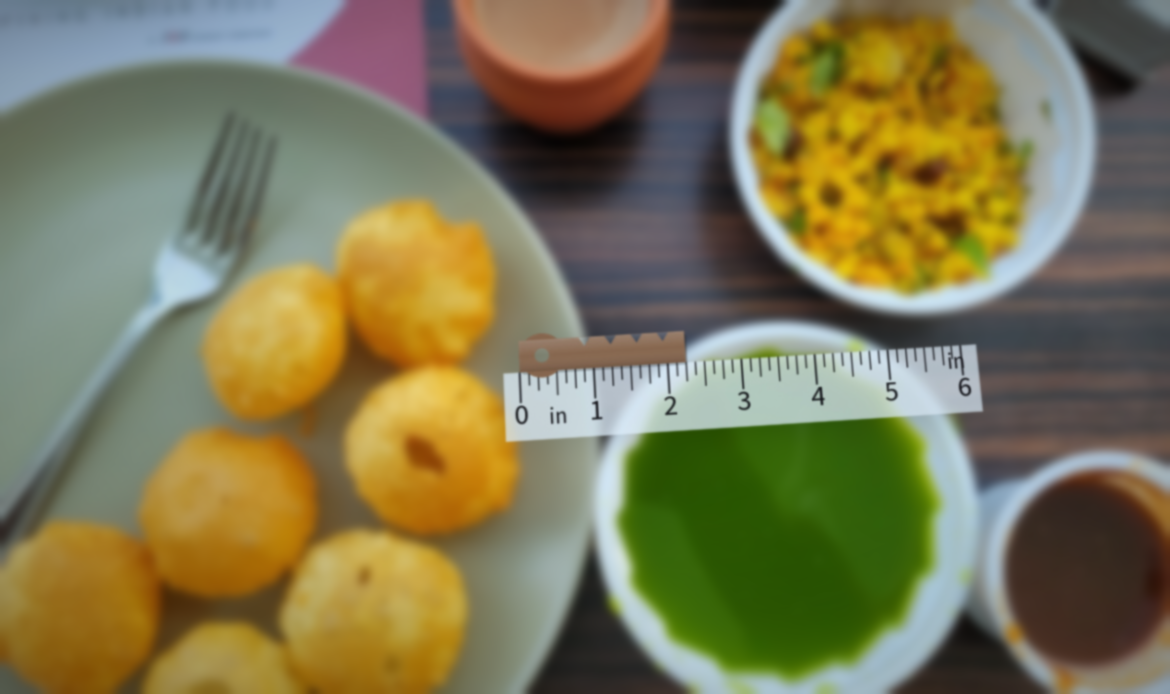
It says 2.25 in
